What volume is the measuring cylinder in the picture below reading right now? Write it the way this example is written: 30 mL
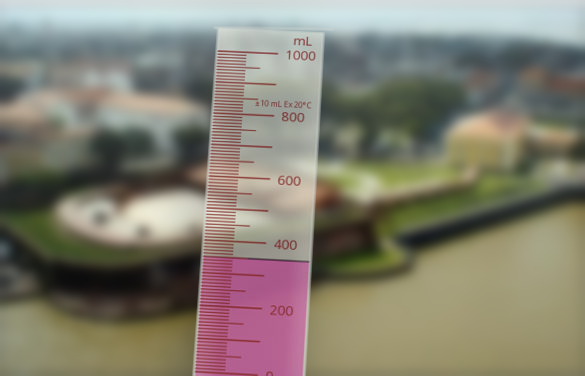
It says 350 mL
